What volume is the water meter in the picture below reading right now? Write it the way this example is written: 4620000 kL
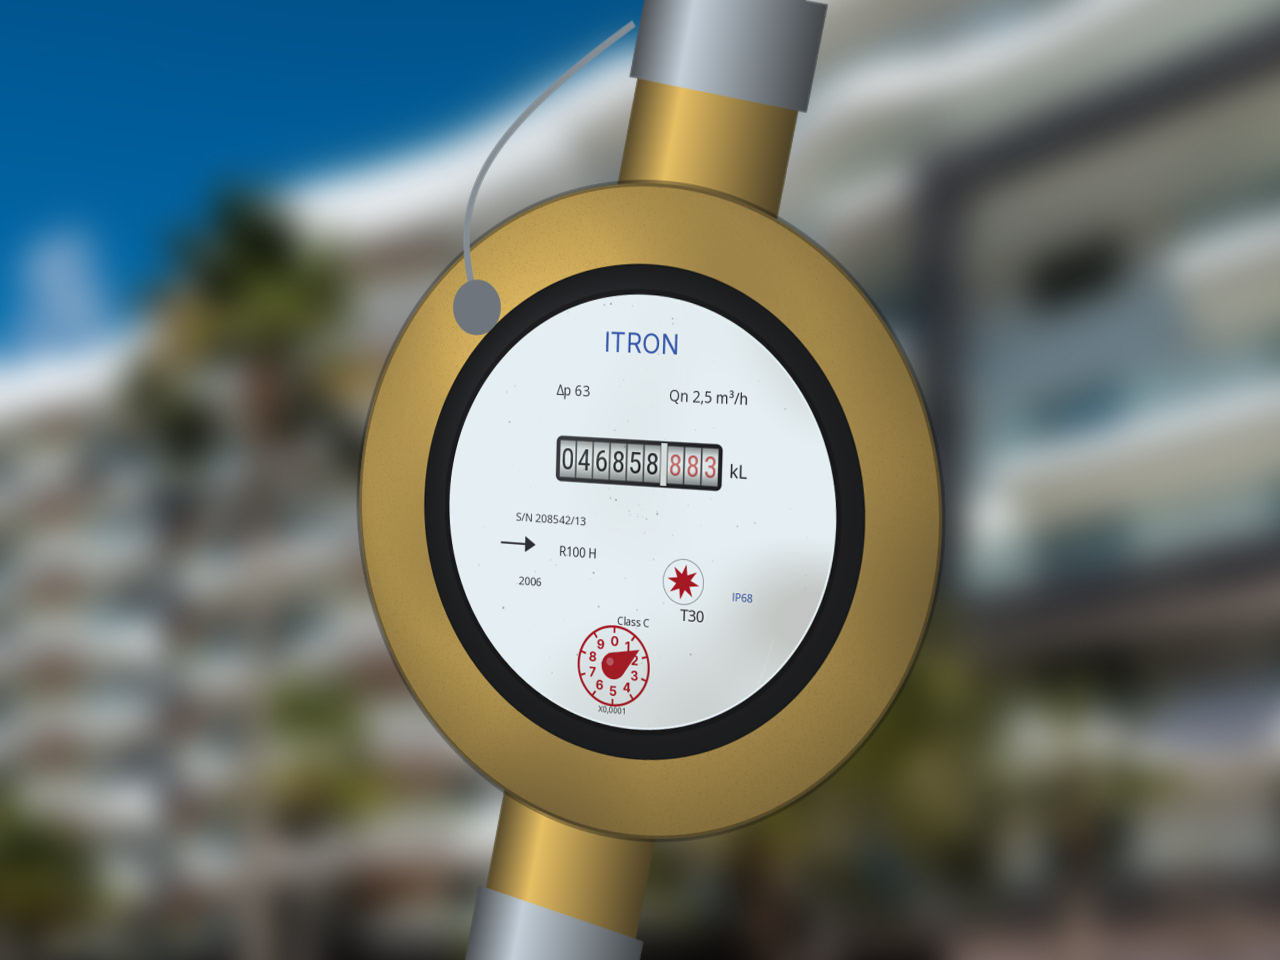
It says 46858.8831 kL
